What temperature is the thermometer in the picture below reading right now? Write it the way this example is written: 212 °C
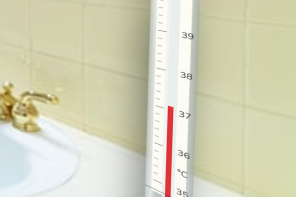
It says 37.1 °C
